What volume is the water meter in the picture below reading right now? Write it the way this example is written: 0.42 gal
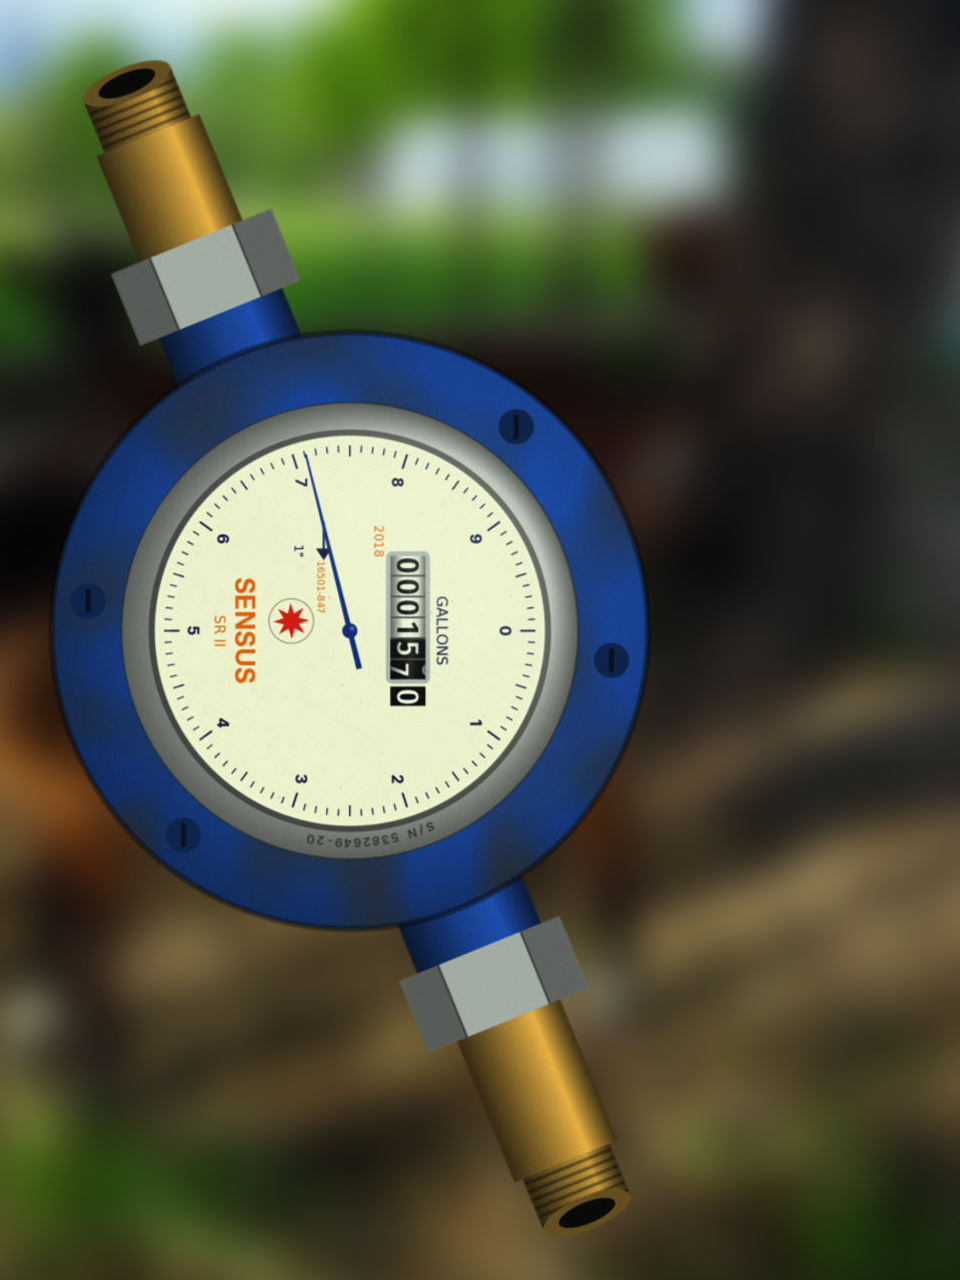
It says 1567.1 gal
